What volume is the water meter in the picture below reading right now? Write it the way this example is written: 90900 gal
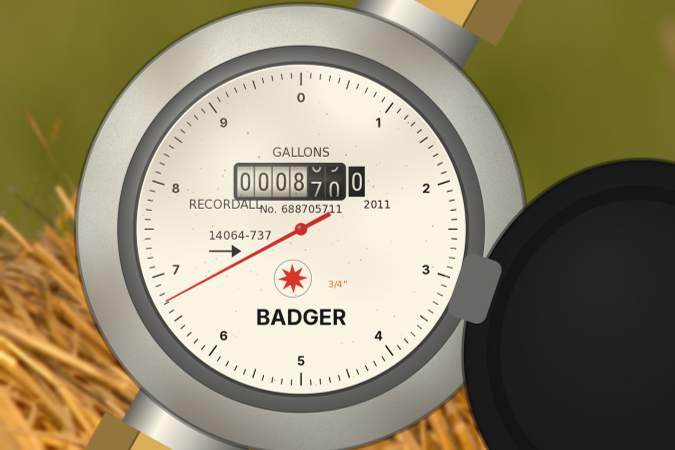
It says 8696.7 gal
